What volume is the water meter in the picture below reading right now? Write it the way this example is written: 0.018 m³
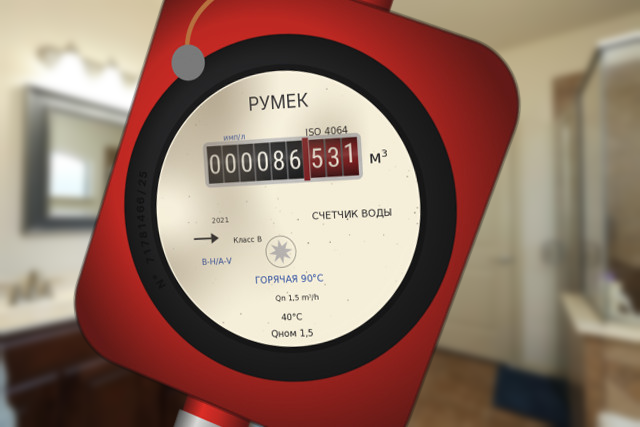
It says 86.531 m³
